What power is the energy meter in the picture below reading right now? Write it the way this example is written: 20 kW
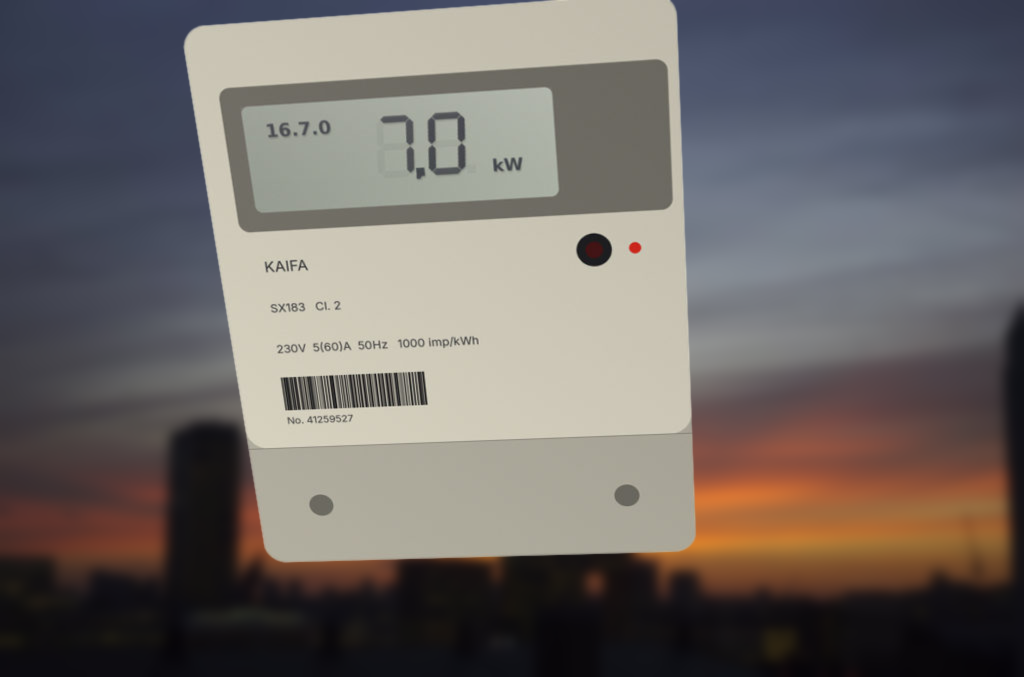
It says 7.0 kW
